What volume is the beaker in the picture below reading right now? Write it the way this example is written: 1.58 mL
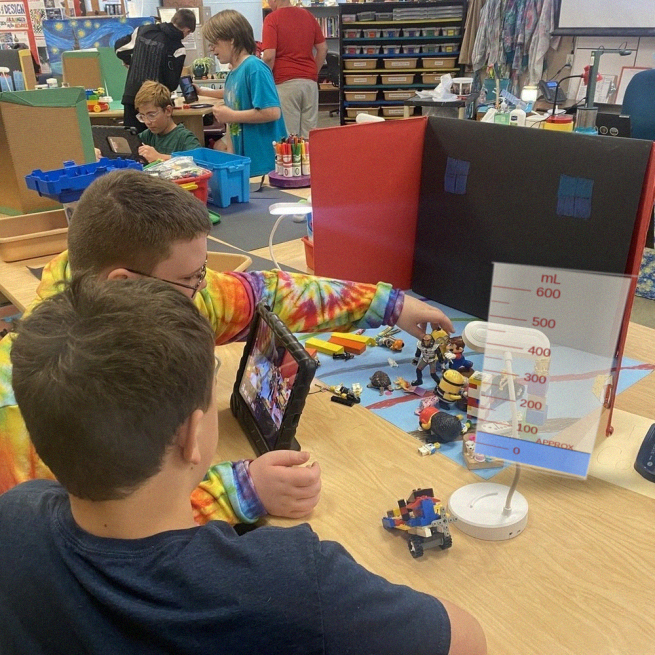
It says 50 mL
